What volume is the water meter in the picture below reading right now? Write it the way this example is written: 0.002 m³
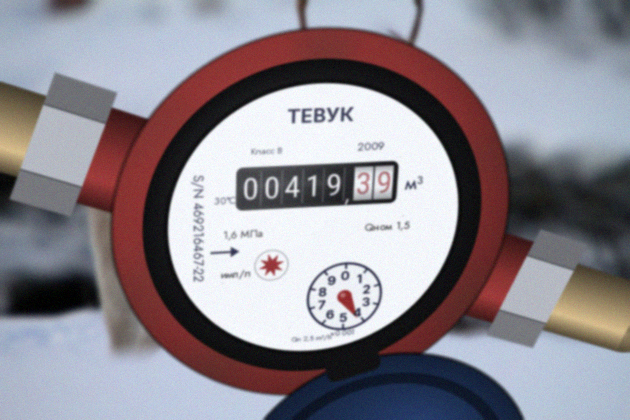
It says 419.394 m³
